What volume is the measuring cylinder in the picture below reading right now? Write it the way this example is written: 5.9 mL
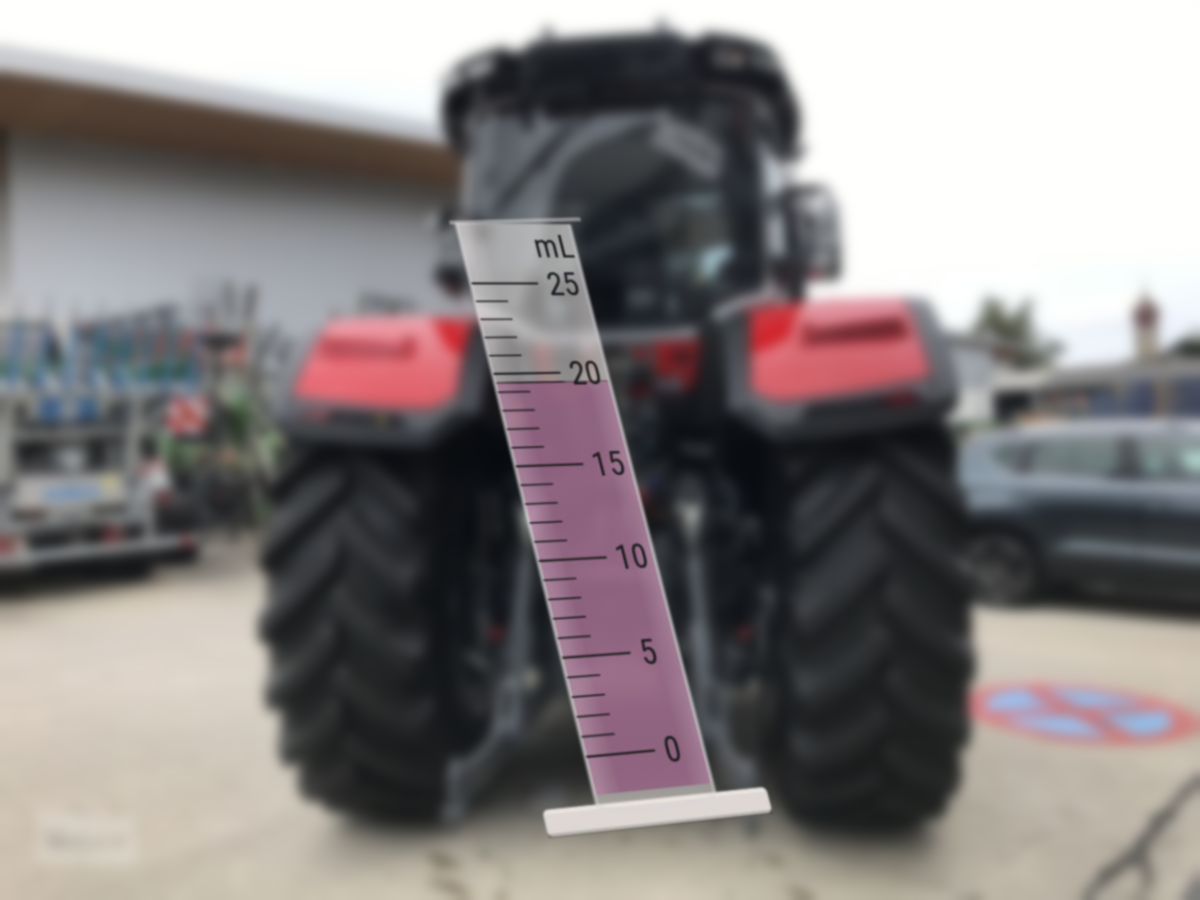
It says 19.5 mL
